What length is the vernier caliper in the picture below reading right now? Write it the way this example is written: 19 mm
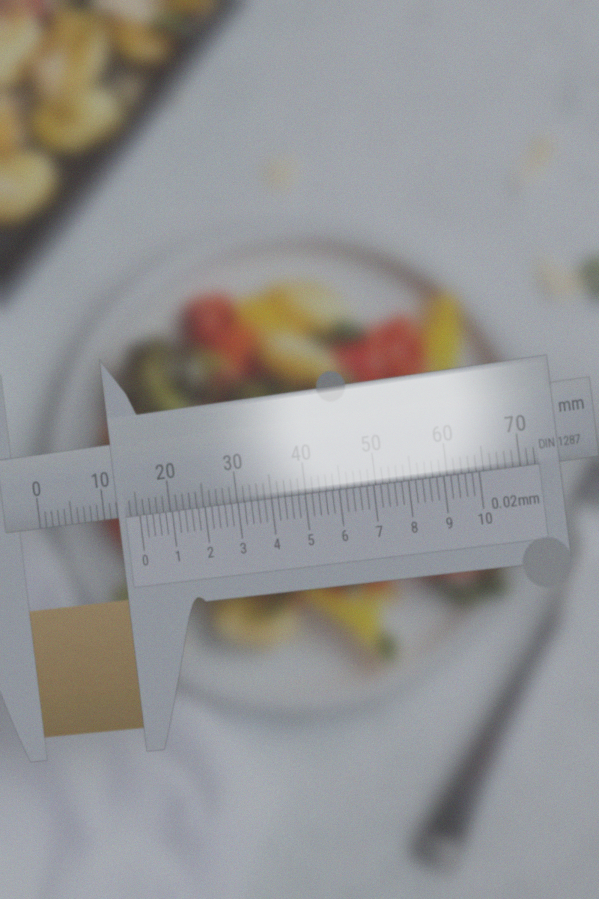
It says 15.4 mm
